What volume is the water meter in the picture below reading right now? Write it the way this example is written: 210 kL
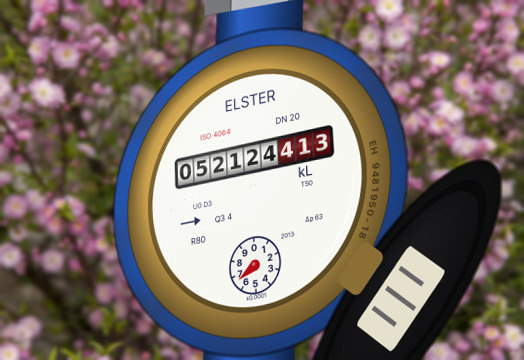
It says 52124.4136 kL
